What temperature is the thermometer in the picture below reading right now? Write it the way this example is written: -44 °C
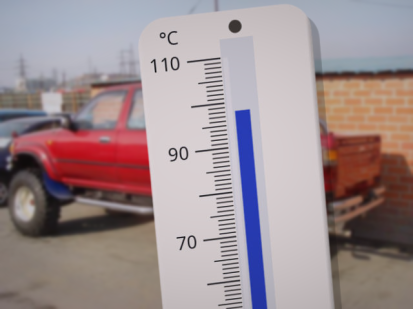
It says 98 °C
